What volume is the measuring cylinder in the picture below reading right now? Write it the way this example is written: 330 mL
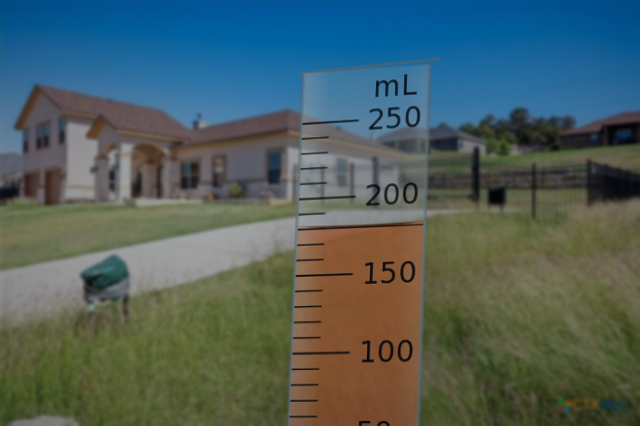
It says 180 mL
